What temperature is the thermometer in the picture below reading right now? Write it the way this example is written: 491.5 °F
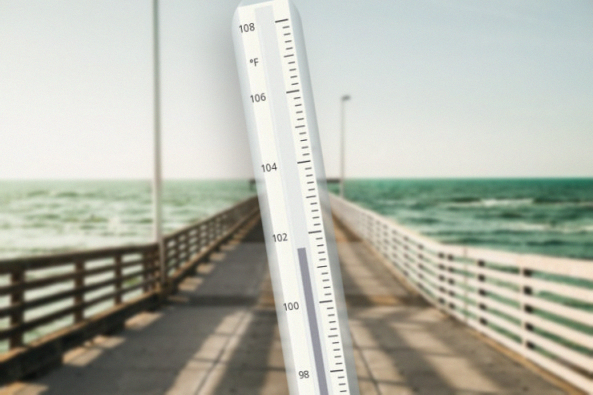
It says 101.6 °F
